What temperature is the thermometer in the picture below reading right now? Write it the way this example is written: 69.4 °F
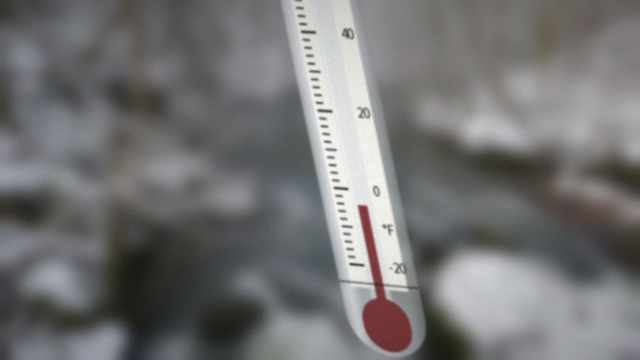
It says -4 °F
